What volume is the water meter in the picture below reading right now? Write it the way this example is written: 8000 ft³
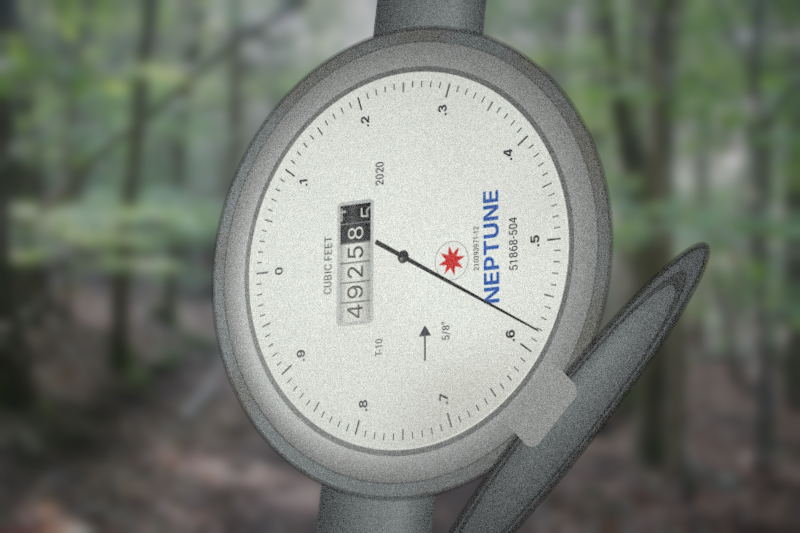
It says 492584.58 ft³
